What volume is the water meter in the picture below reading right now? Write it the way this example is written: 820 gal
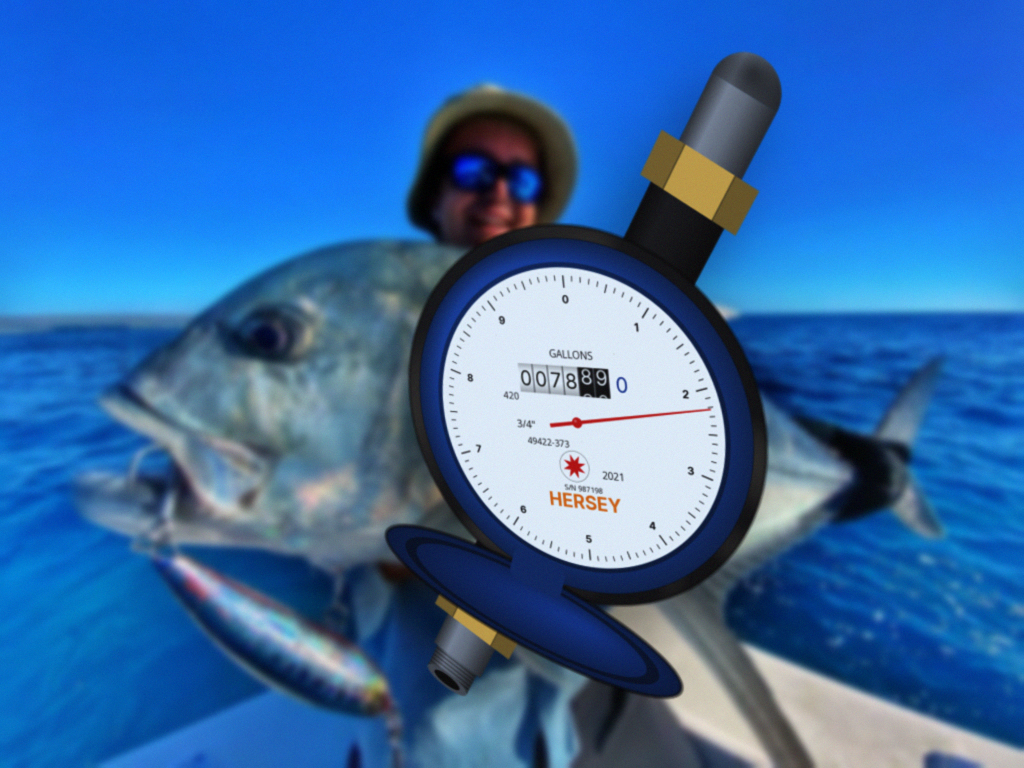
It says 78892.2 gal
